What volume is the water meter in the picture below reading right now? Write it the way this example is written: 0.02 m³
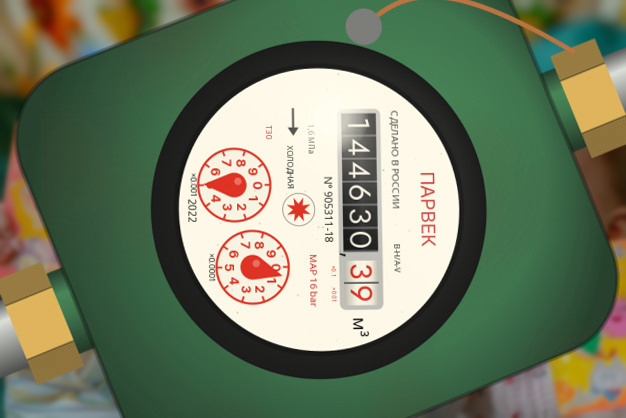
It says 144630.3950 m³
